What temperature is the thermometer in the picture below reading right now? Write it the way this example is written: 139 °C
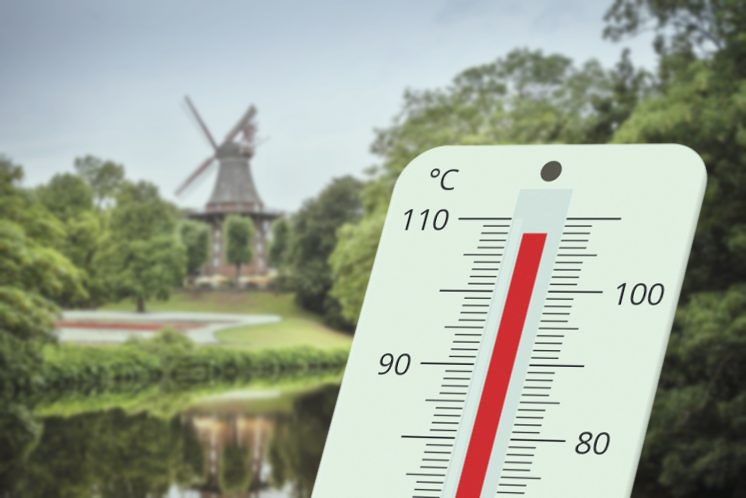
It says 108 °C
